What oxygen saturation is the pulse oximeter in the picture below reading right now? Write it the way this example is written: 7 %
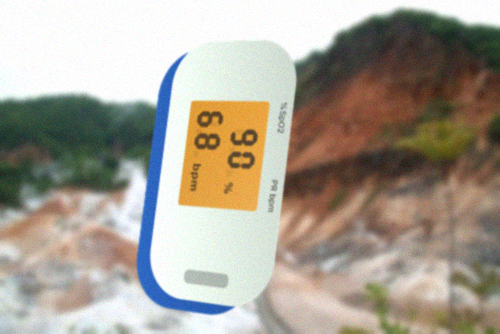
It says 90 %
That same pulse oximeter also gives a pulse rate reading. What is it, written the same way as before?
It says 68 bpm
